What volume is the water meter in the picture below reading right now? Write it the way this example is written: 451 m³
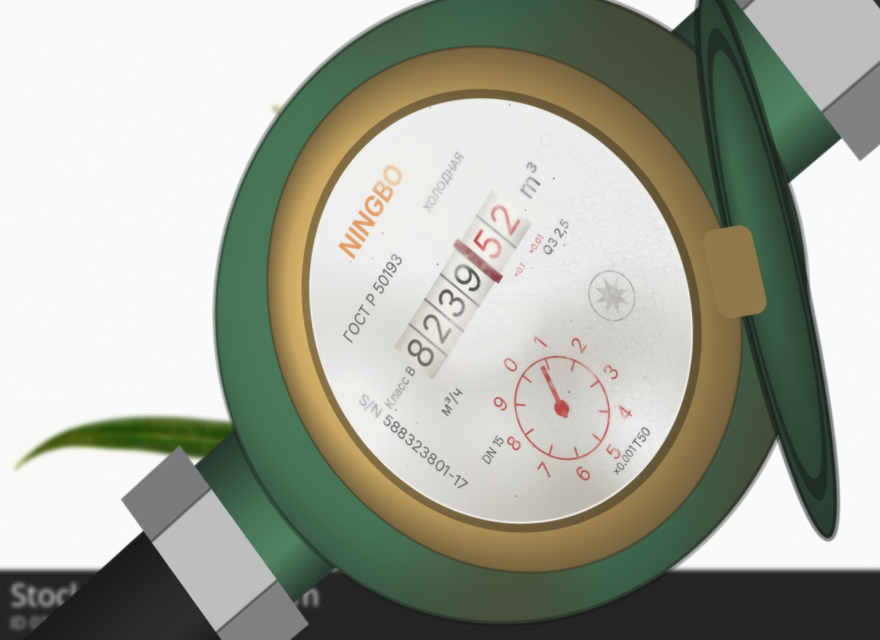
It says 8239.520 m³
